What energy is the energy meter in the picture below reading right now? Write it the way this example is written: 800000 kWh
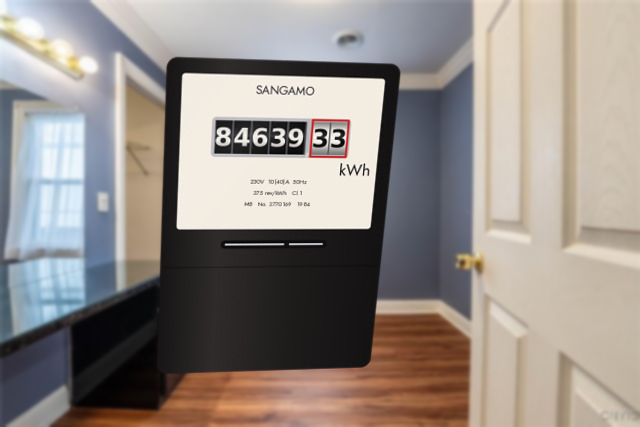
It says 84639.33 kWh
